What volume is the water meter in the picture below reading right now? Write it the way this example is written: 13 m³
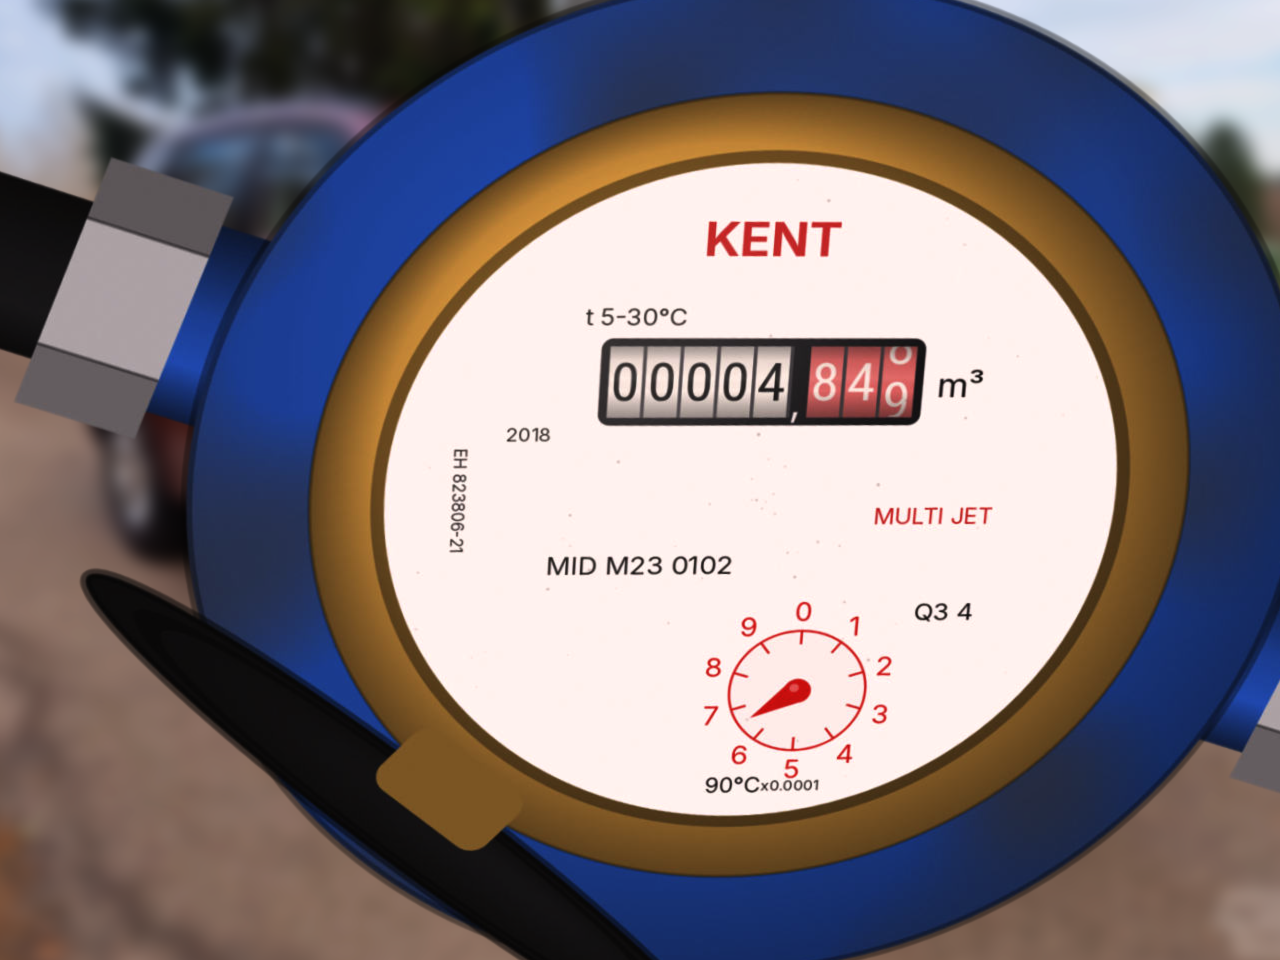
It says 4.8486 m³
